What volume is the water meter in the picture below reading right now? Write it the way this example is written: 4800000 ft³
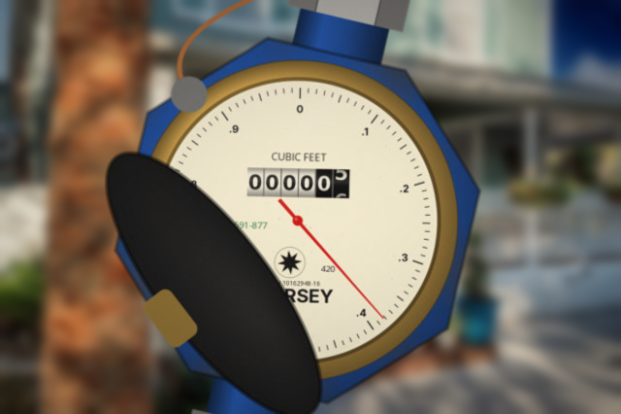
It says 5.38 ft³
